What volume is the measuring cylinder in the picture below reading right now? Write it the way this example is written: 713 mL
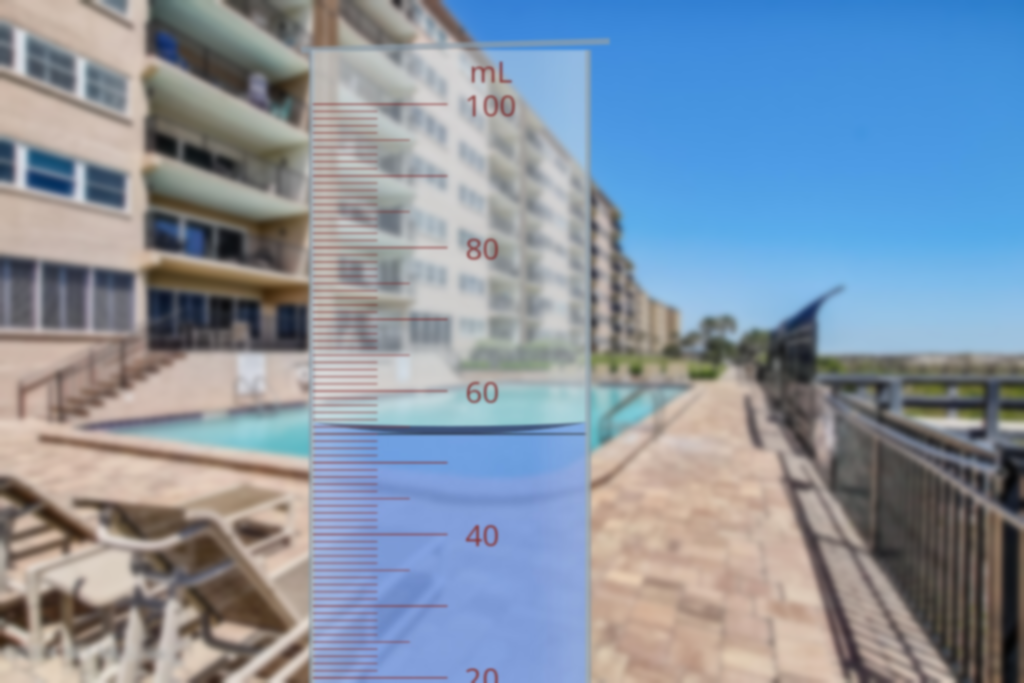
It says 54 mL
